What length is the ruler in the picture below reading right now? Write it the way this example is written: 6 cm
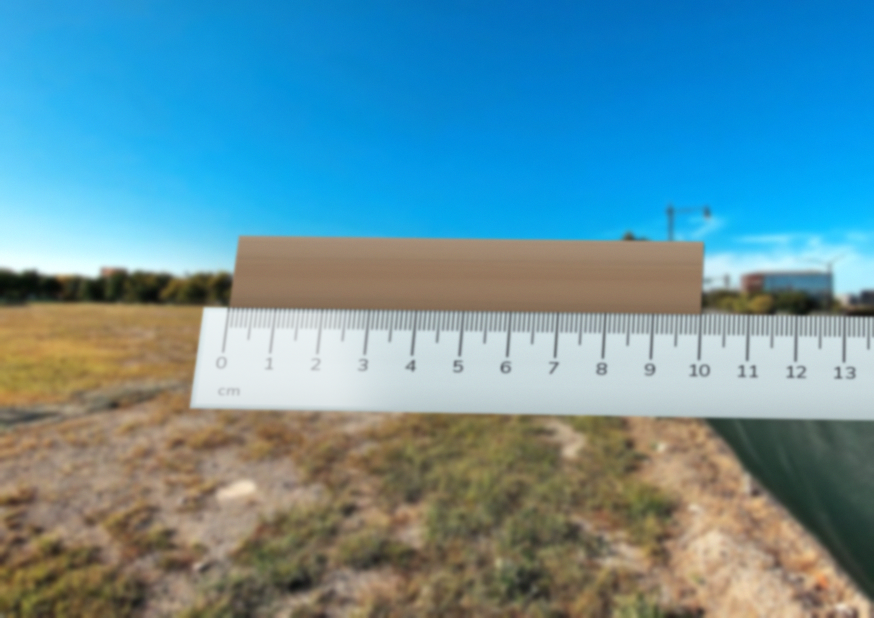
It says 10 cm
